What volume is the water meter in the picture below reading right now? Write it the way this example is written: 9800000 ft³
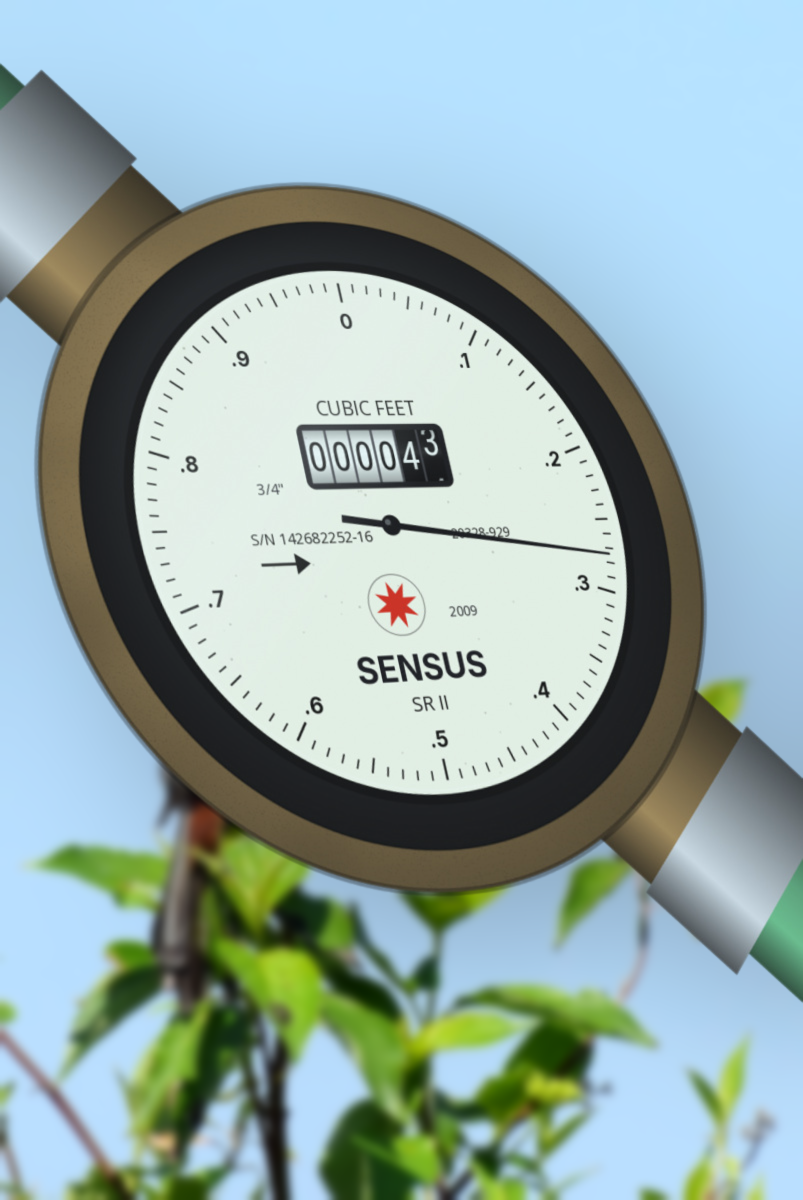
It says 43.27 ft³
